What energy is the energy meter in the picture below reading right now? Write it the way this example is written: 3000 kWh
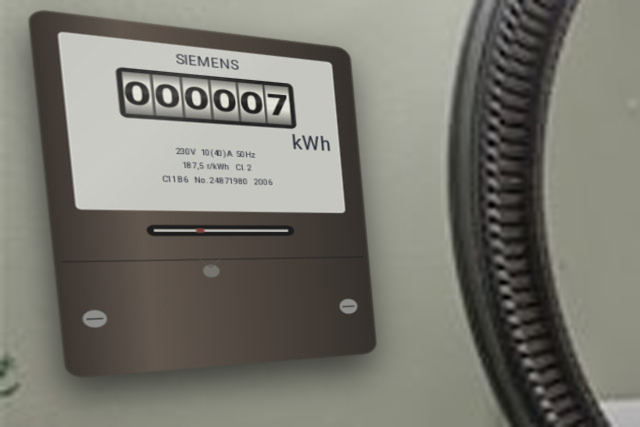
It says 7 kWh
